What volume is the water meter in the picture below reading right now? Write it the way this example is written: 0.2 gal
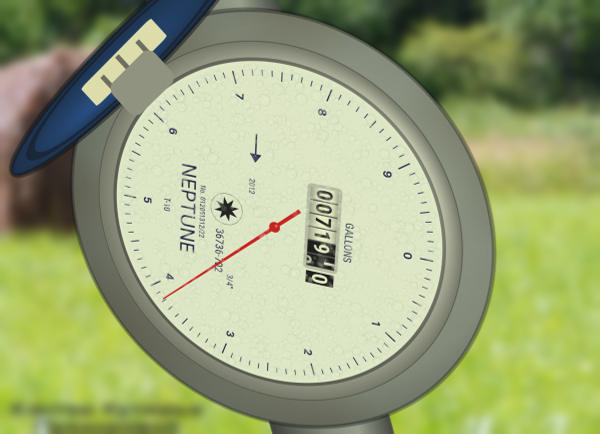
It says 71913.8 gal
